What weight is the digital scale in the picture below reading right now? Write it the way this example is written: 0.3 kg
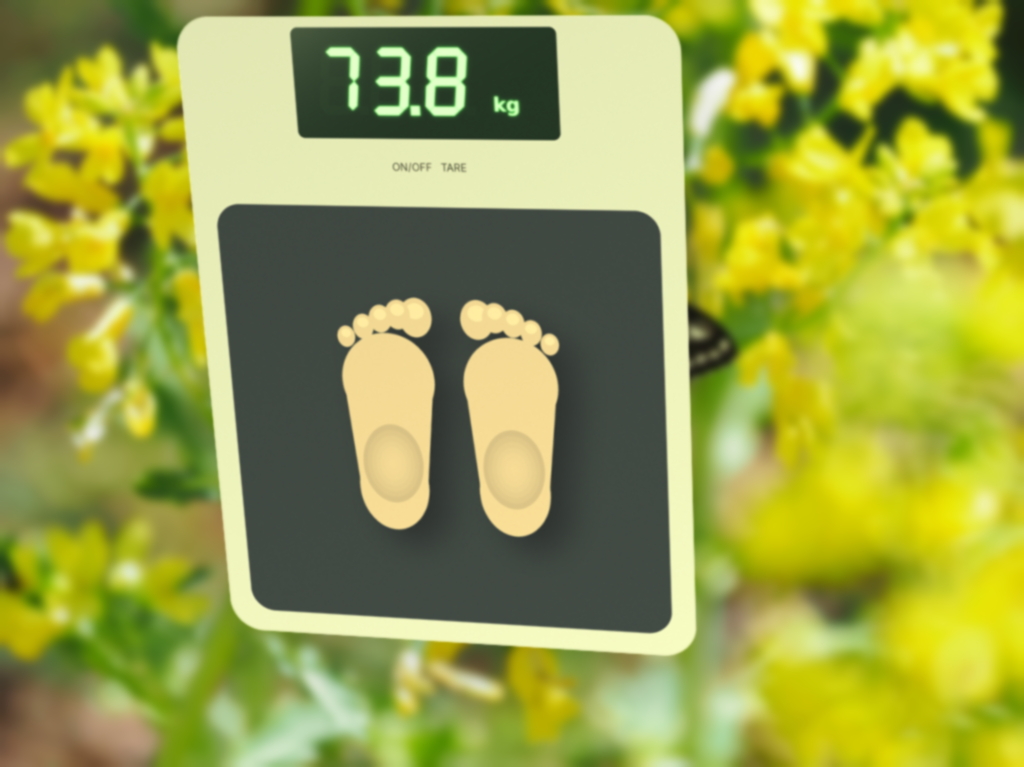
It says 73.8 kg
